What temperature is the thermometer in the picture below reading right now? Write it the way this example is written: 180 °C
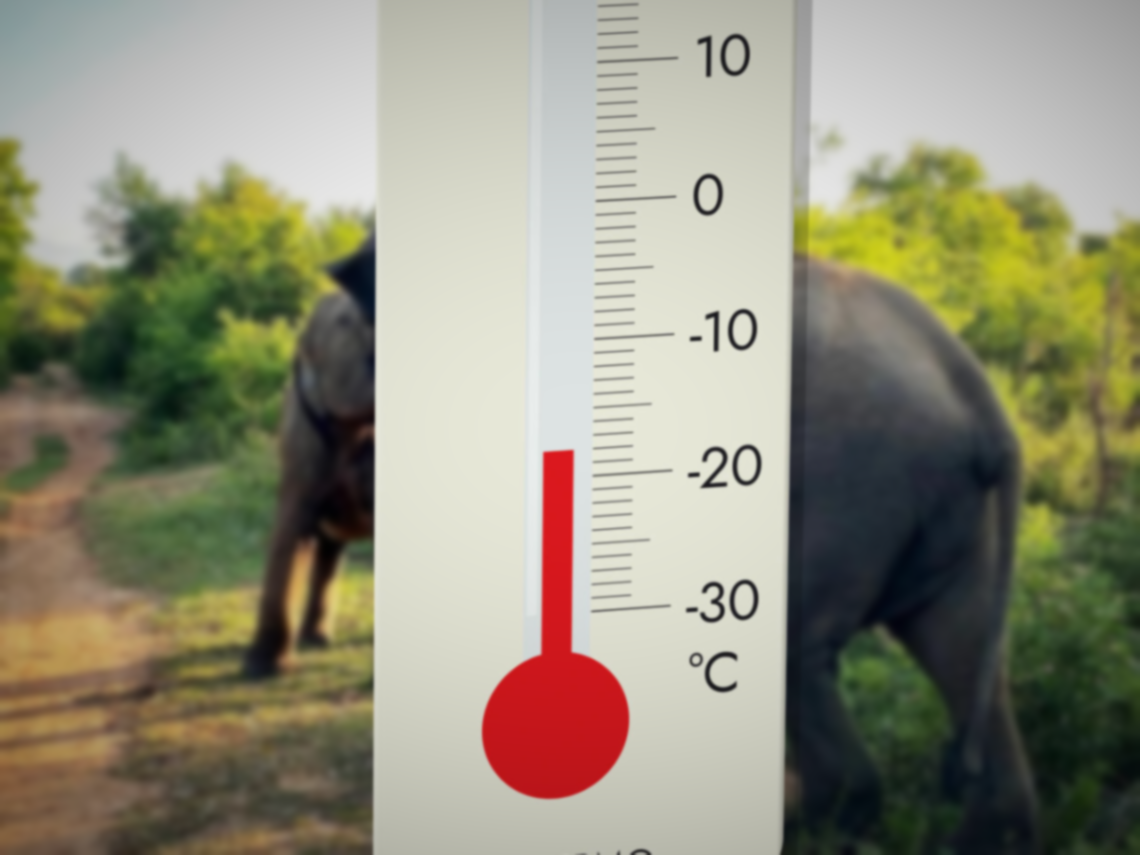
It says -18 °C
